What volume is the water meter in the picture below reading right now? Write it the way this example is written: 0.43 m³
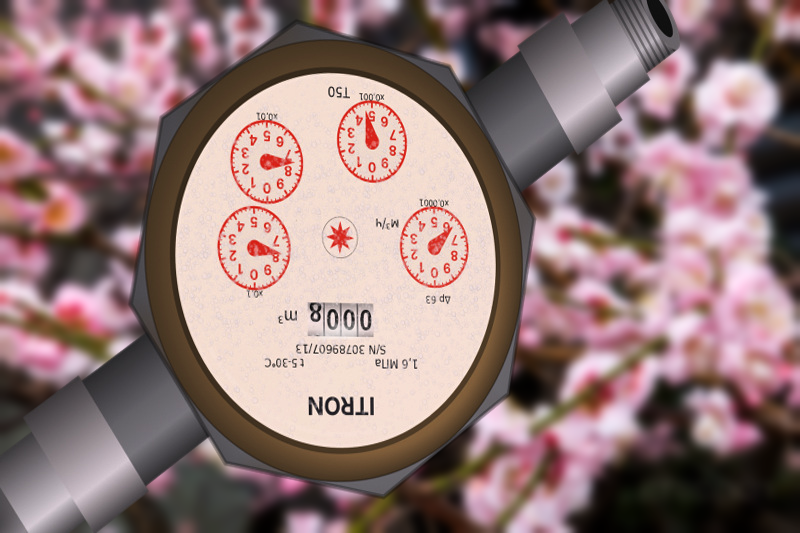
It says 7.7746 m³
